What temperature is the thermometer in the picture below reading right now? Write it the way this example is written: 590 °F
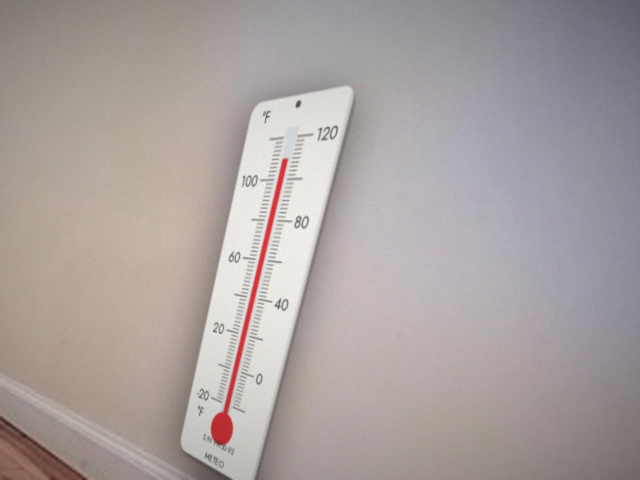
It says 110 °F
